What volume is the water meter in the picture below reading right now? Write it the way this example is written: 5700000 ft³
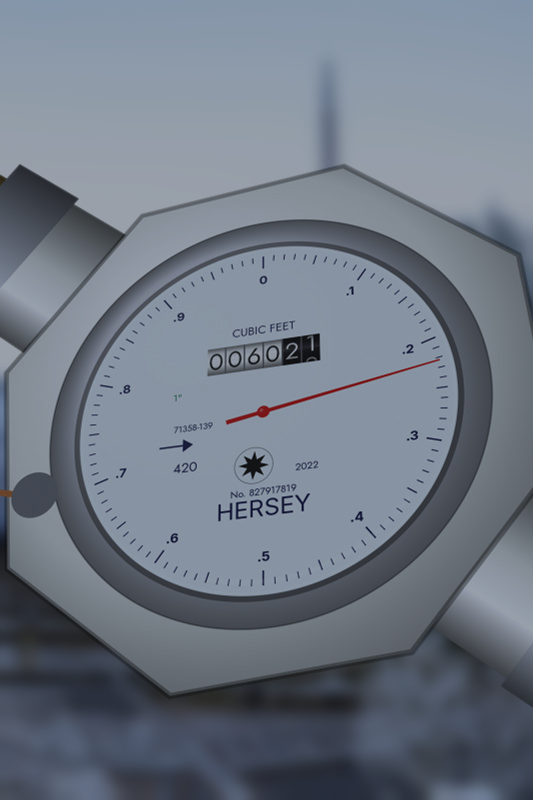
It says 6021.22 ft³
